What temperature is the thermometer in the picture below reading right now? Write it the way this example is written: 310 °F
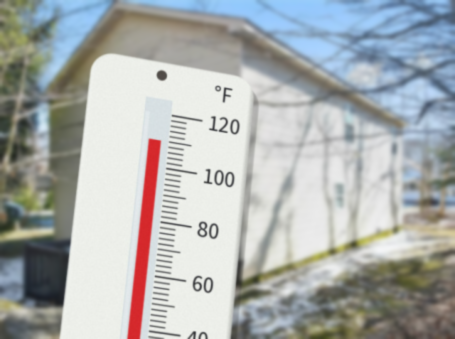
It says 110 °F
